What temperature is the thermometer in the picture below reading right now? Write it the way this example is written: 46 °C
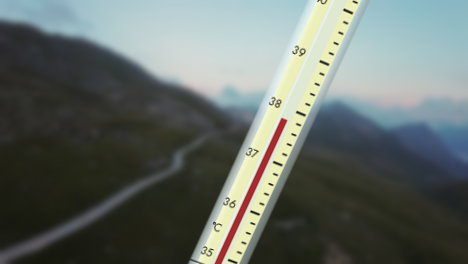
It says 37.8 °C
